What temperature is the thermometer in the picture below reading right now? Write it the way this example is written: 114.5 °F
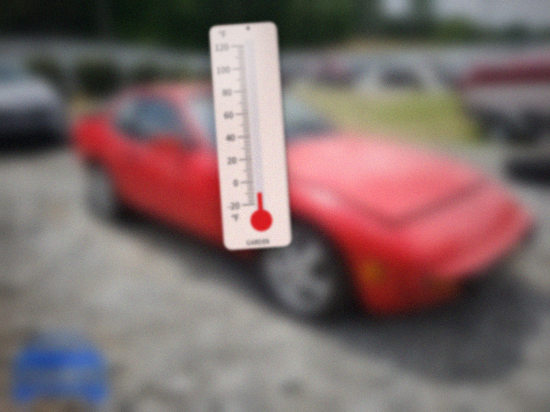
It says -10 °F
